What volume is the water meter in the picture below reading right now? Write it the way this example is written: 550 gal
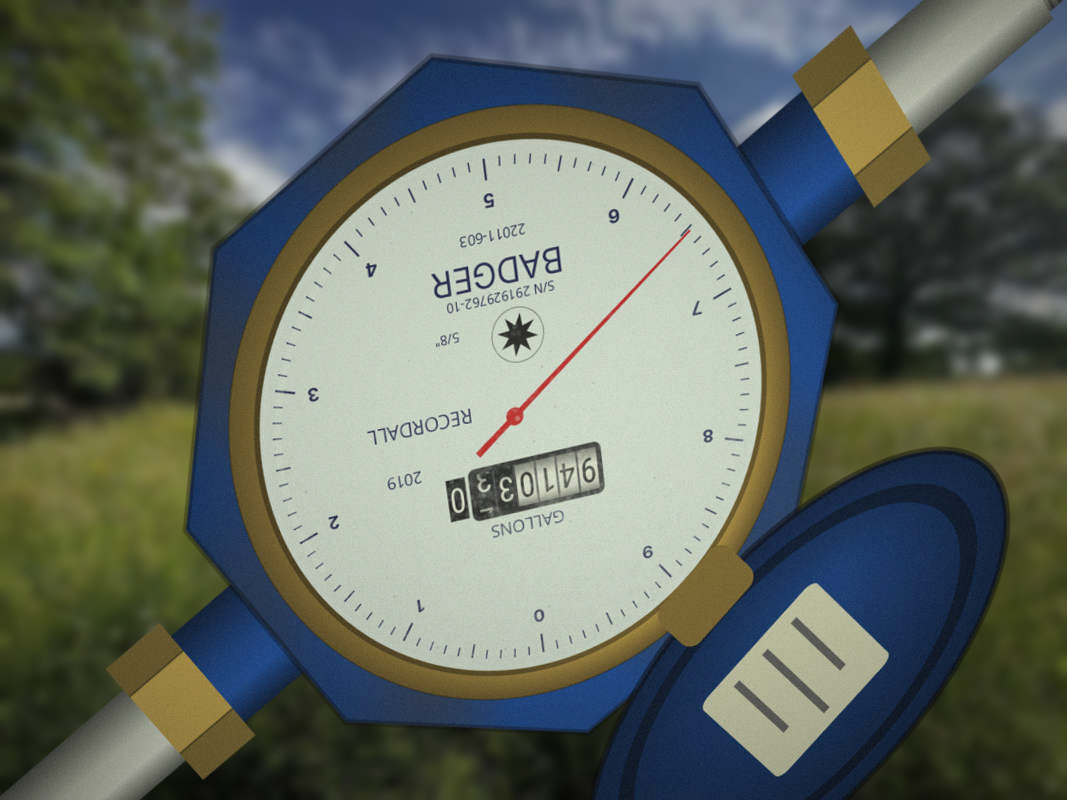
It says 9410326.5 gal
